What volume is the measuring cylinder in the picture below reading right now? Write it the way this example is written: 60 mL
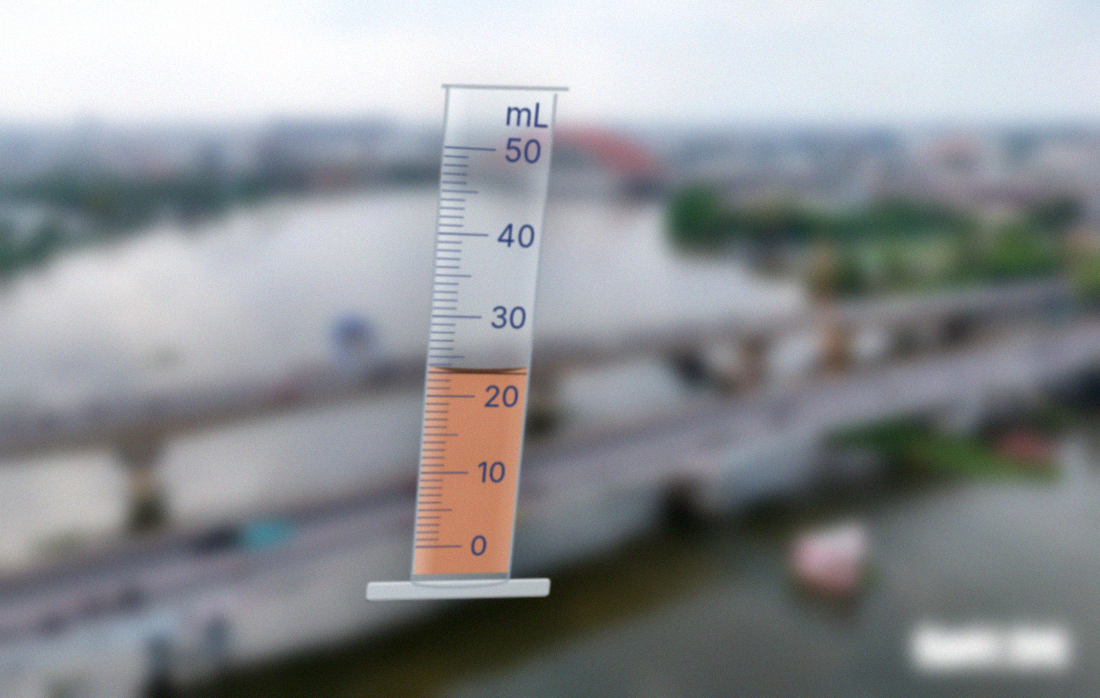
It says 23 mL
